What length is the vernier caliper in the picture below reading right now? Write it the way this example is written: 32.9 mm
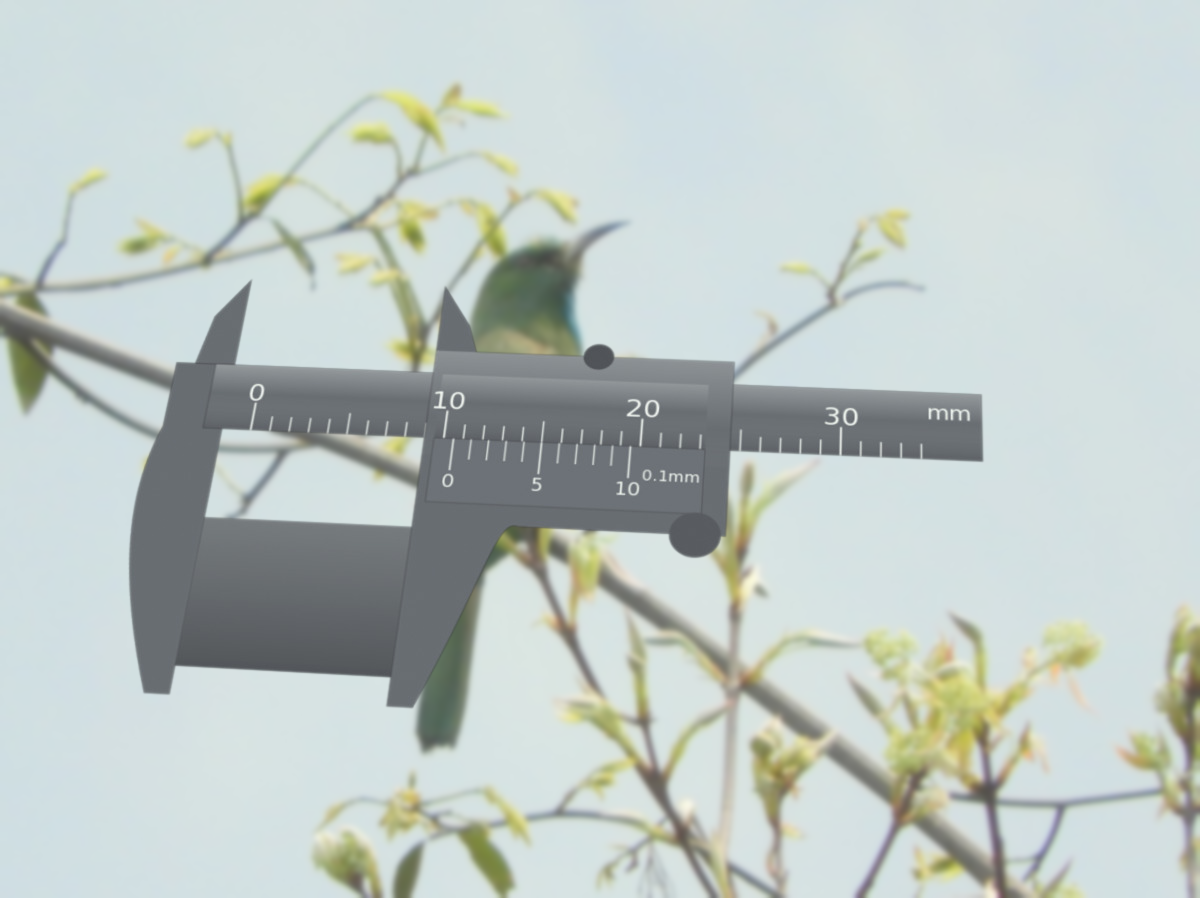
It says 10.5 mm
